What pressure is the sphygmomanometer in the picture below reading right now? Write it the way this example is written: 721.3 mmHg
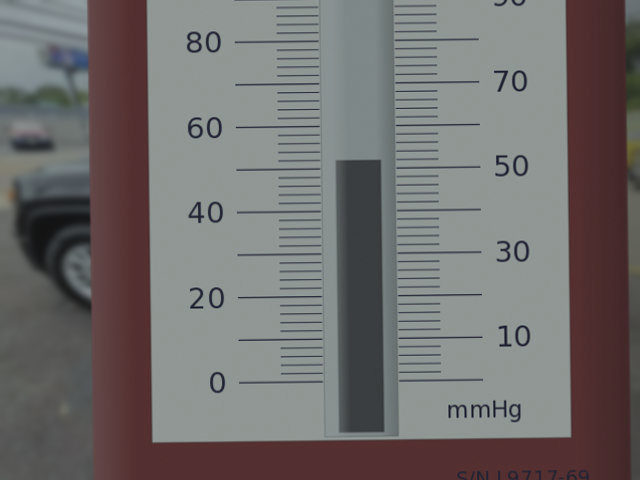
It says 52 mmHg
